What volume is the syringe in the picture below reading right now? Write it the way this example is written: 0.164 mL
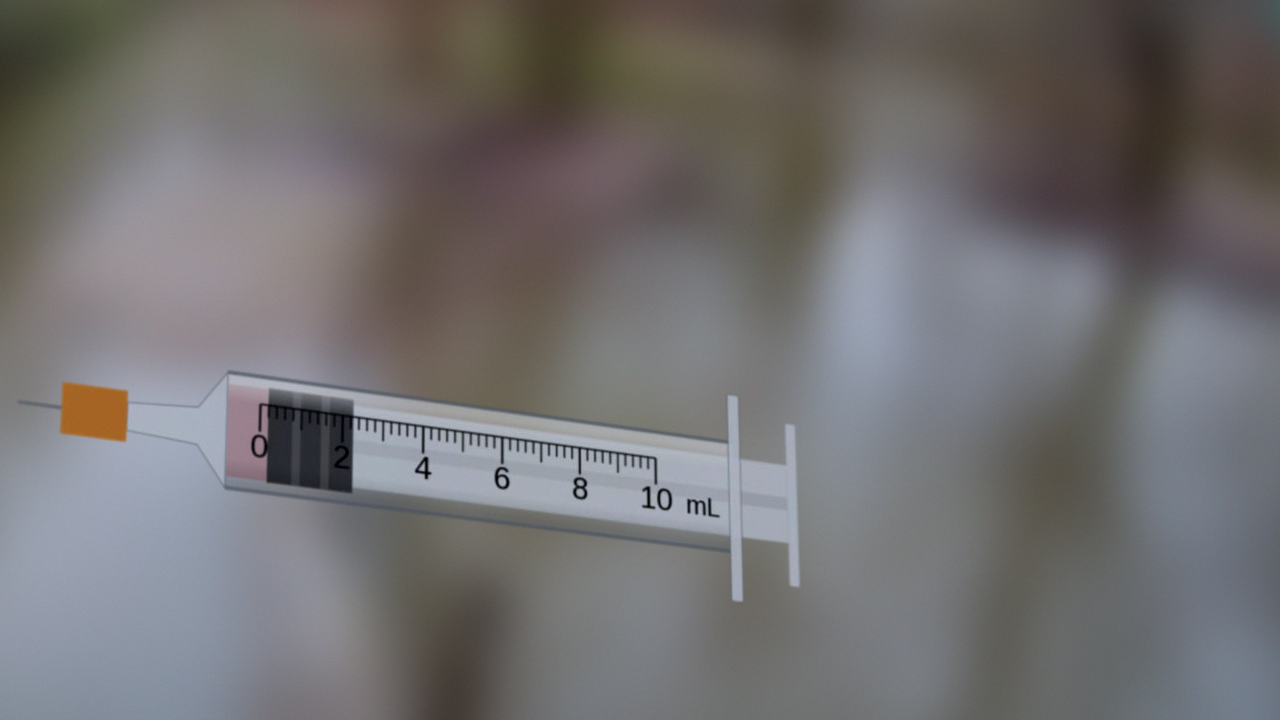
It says 0.2 mL
